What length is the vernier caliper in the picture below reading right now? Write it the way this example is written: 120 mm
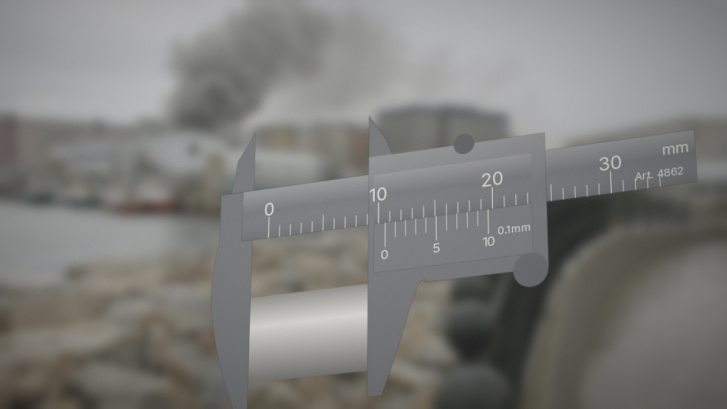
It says 10.6 mm
